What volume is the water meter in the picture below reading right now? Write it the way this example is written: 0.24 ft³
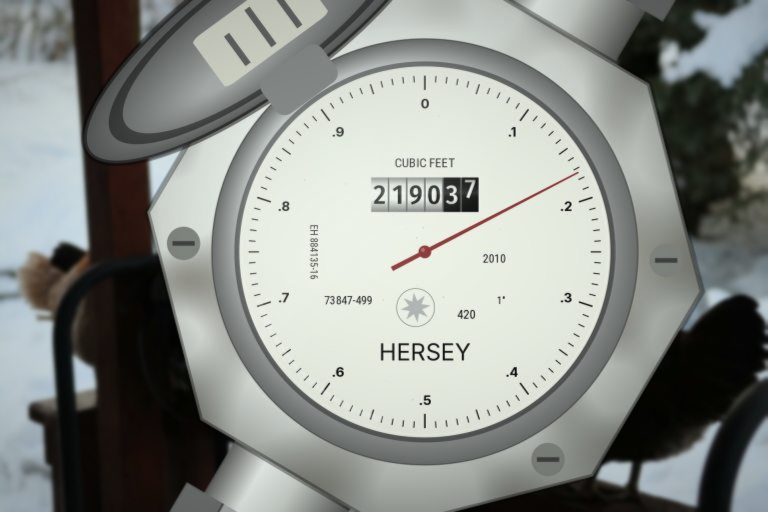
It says 219037.17 ft³
